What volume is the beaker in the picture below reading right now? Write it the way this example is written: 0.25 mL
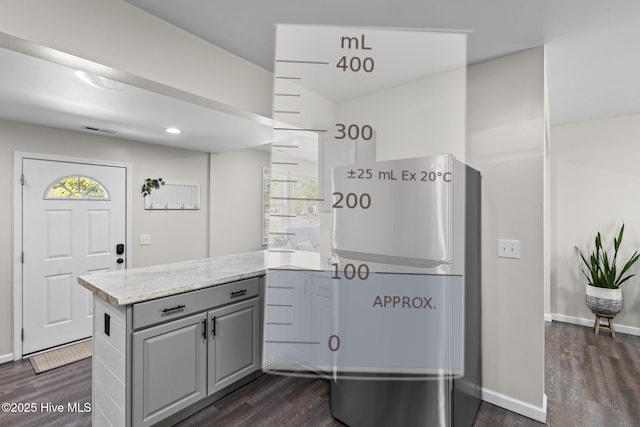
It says 100 mL
